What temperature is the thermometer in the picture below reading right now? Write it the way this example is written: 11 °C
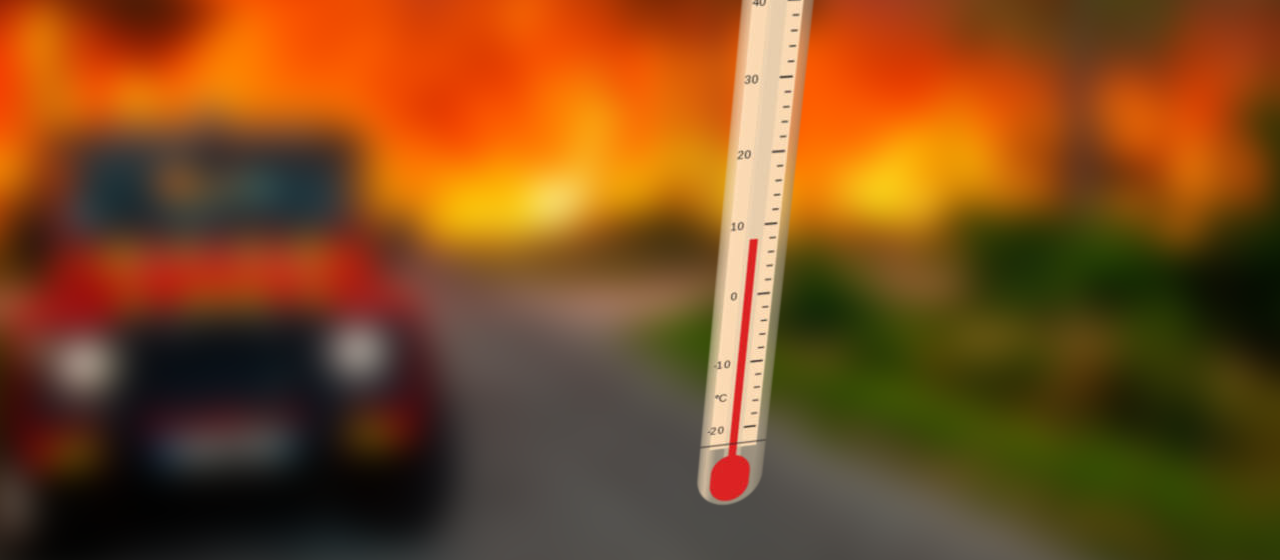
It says 8 °C
